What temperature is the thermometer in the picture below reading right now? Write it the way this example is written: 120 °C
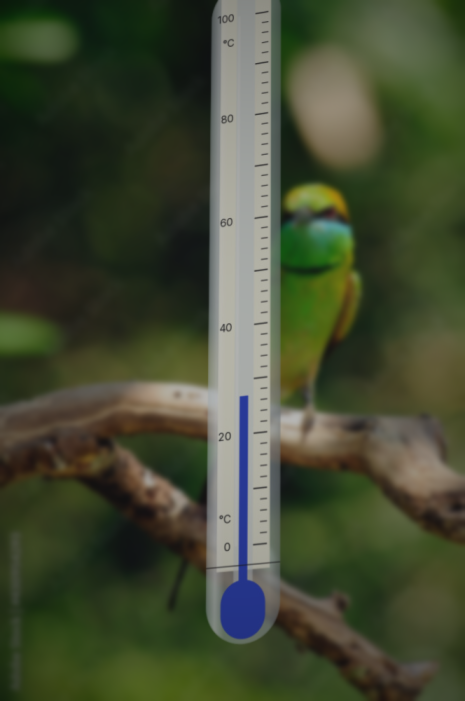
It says 27 °C
